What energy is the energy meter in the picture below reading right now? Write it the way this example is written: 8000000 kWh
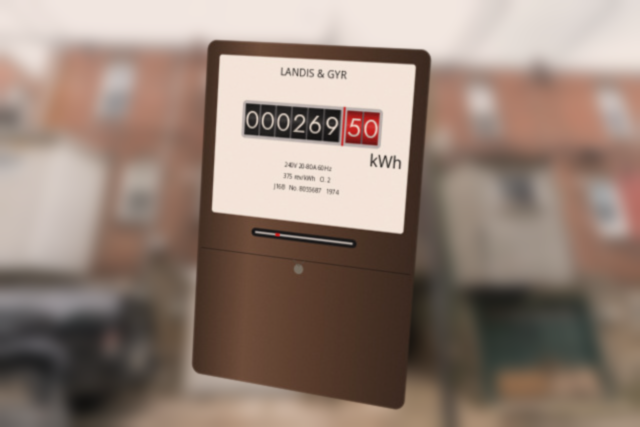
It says 269.50 kWh
